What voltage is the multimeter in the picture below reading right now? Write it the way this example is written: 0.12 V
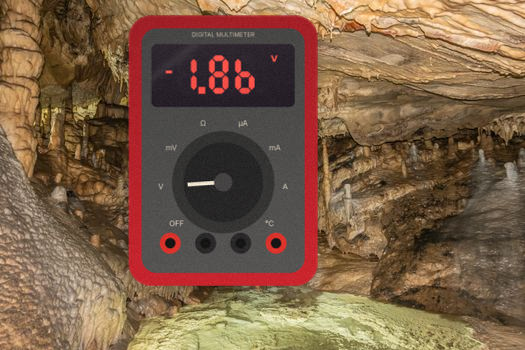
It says -1.86 V
